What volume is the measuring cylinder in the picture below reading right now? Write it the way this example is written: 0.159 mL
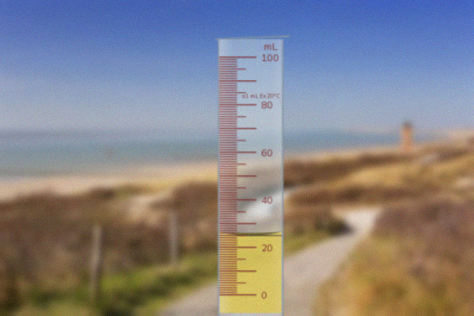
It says 25 mL
